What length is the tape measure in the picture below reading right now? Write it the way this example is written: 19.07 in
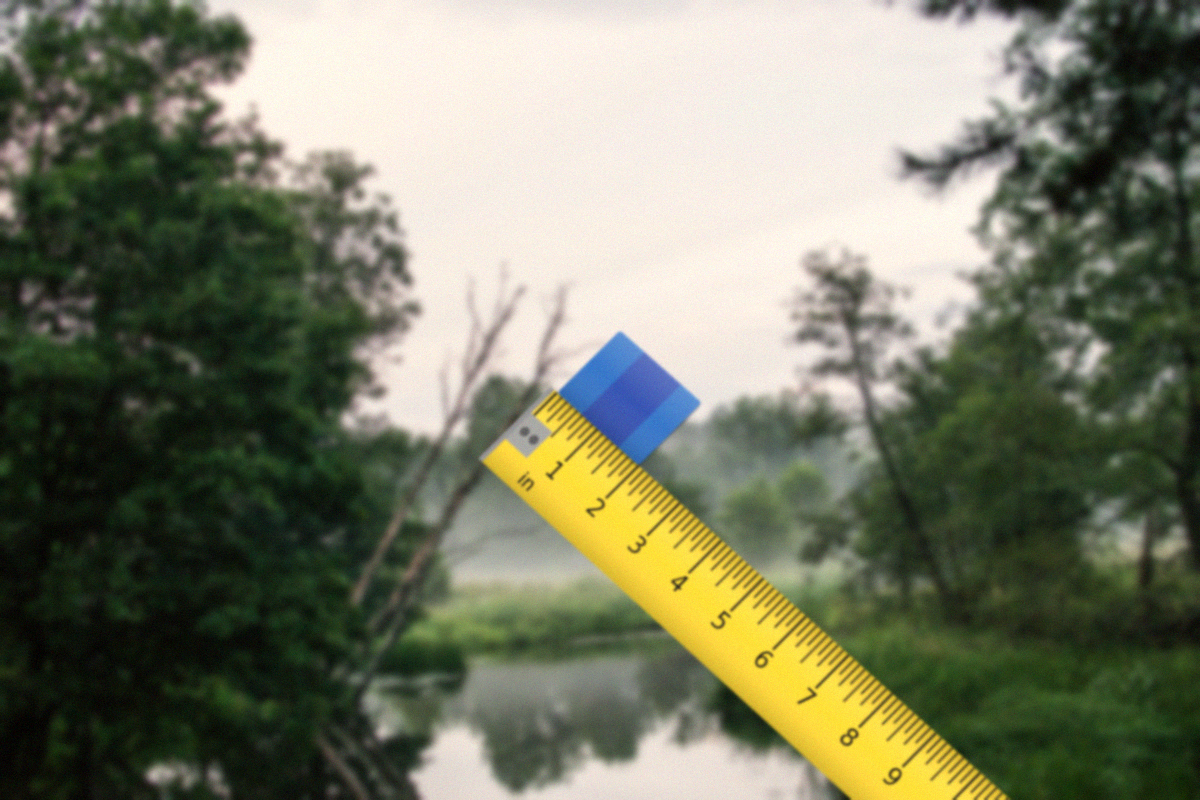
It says 2 in
